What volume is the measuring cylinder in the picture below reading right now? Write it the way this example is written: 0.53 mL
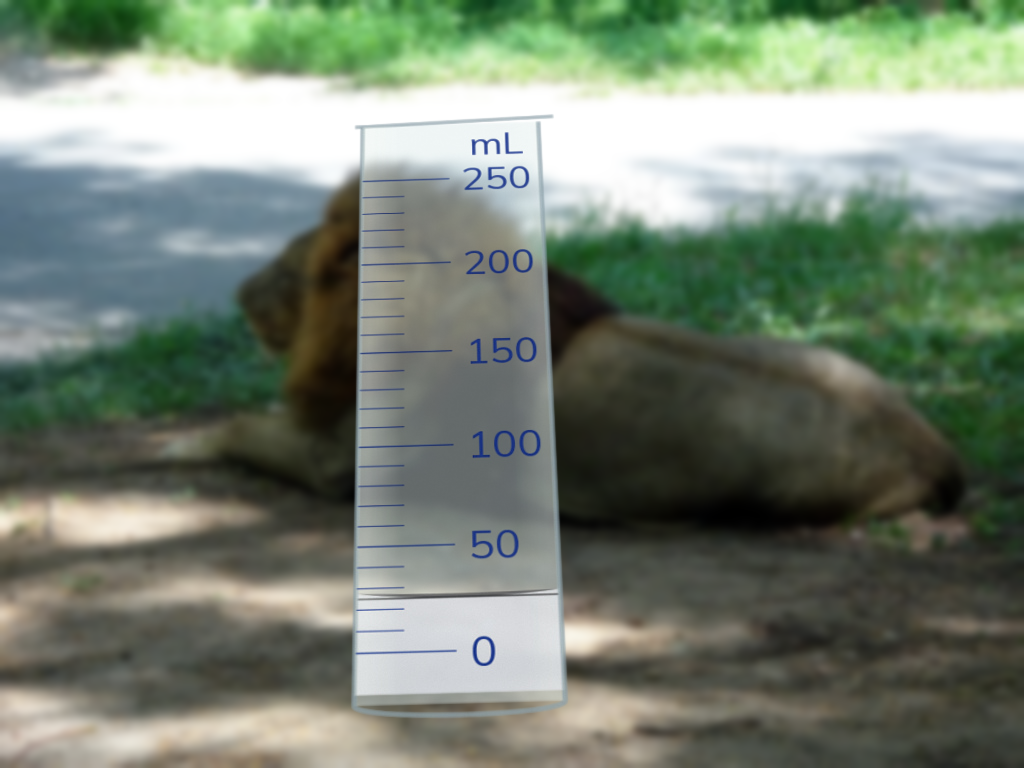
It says 25 mL
